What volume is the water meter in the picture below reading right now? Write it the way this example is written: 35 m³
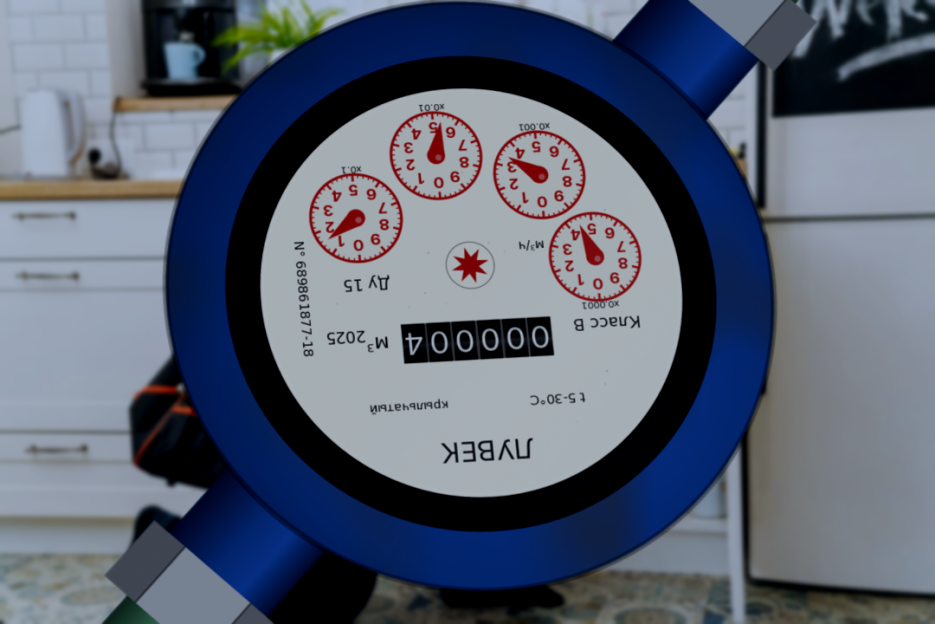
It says 4.1534 m³
